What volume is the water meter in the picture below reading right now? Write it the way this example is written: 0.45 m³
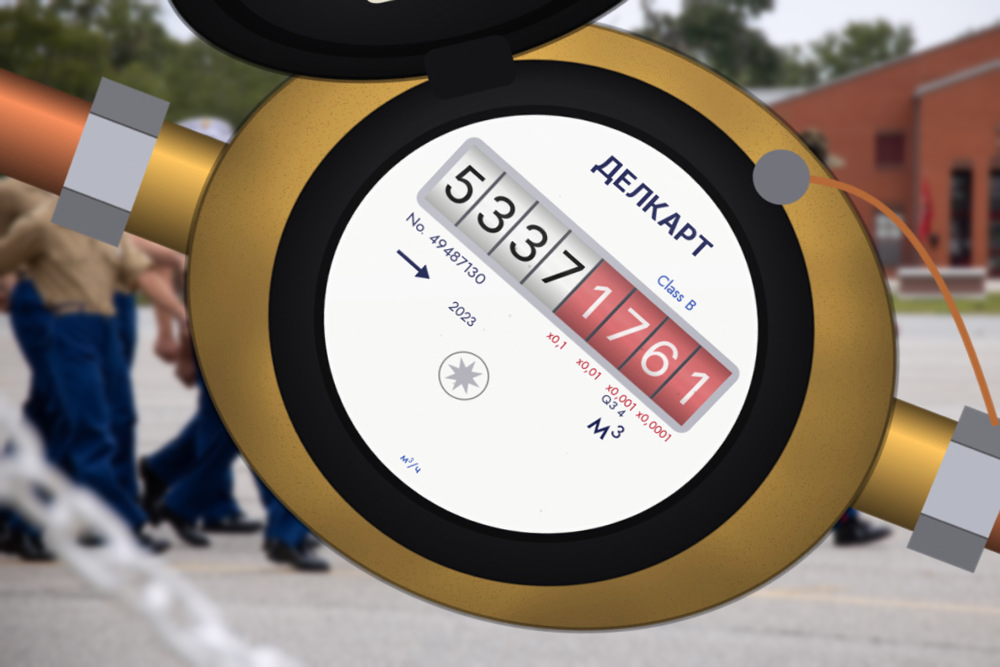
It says 5337.1761 m³
